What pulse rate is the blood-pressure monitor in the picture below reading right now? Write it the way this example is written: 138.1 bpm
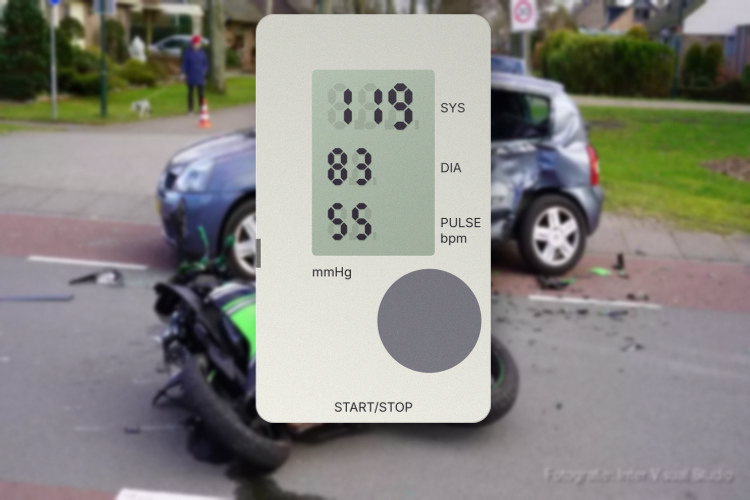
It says 55 bpm
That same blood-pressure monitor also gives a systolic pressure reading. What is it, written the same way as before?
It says 119 mmHg
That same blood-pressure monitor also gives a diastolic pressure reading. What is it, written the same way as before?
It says 83 mmHg
